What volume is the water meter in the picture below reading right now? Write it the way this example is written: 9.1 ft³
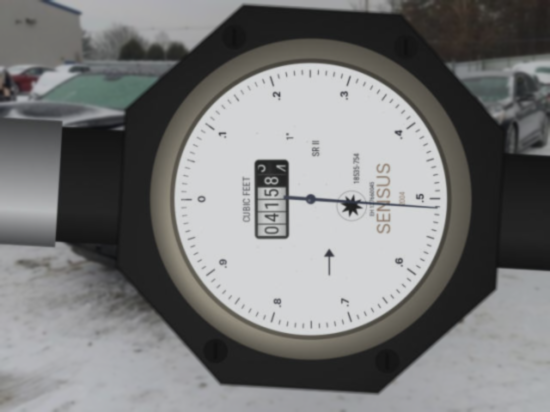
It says 41583.51 ft³
